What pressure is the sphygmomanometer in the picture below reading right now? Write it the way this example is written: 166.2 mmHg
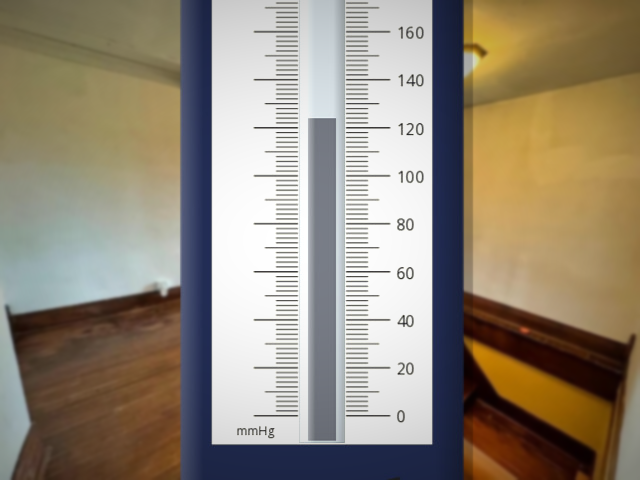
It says 124 mmHg
